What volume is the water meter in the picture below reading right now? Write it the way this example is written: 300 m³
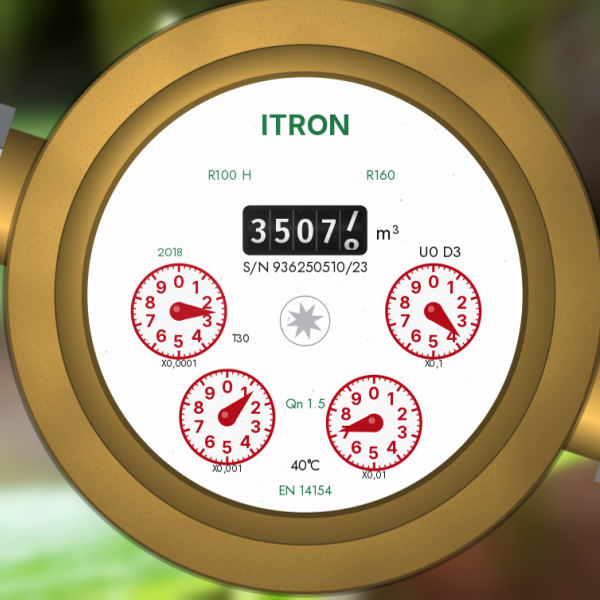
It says 35077.3712 m³
